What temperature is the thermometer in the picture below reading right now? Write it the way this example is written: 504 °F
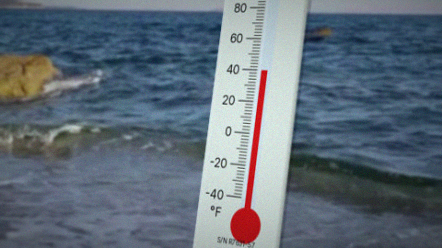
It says 40 °F
